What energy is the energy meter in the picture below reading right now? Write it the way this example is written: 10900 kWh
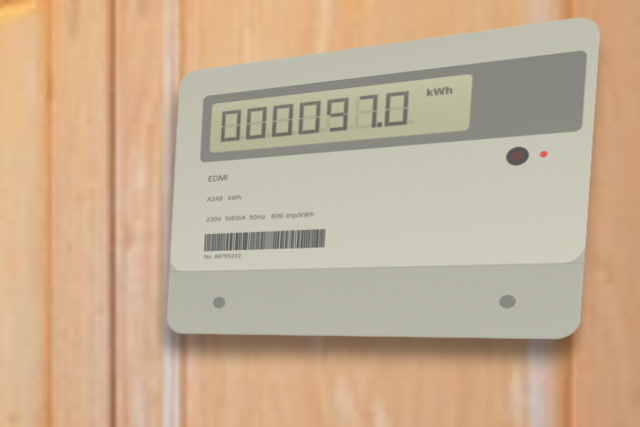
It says 97.0 kWh
